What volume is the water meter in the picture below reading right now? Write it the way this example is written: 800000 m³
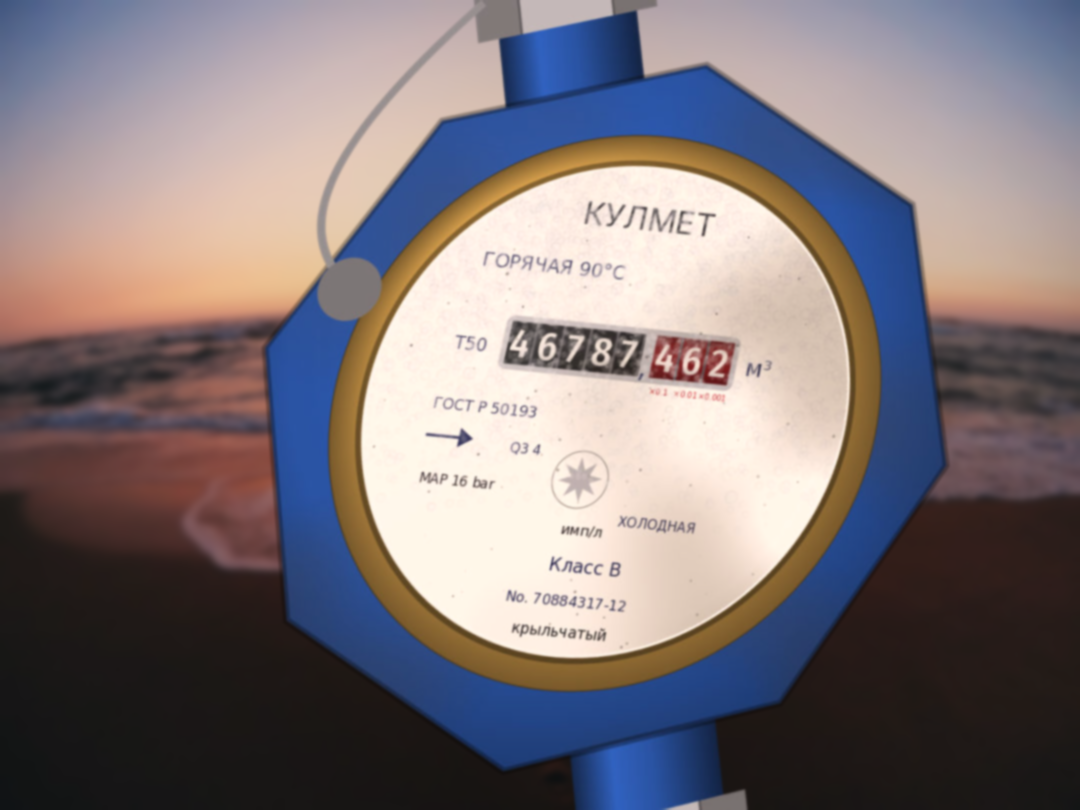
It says 46787.462 m³
